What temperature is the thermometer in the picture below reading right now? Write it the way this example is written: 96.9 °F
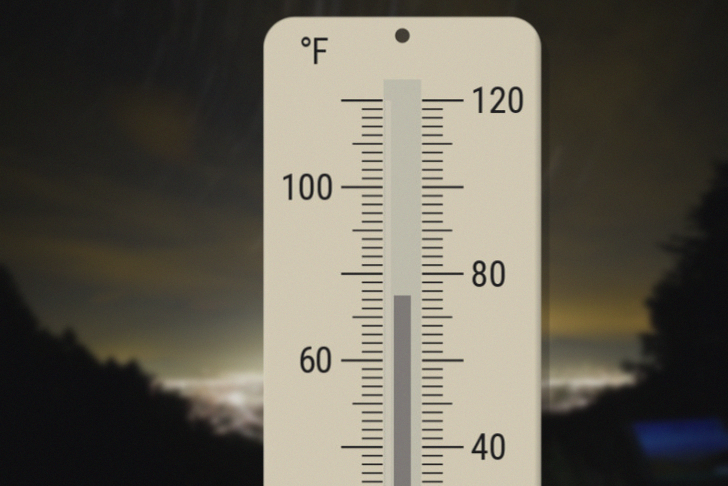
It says 75 °F
